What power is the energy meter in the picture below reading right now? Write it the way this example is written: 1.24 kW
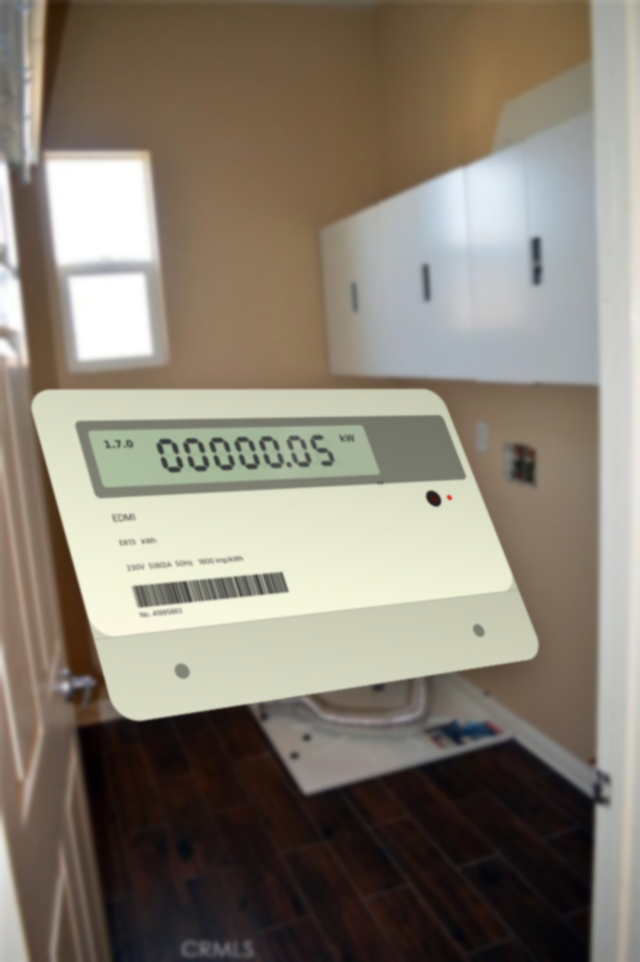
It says 0.05 kW
